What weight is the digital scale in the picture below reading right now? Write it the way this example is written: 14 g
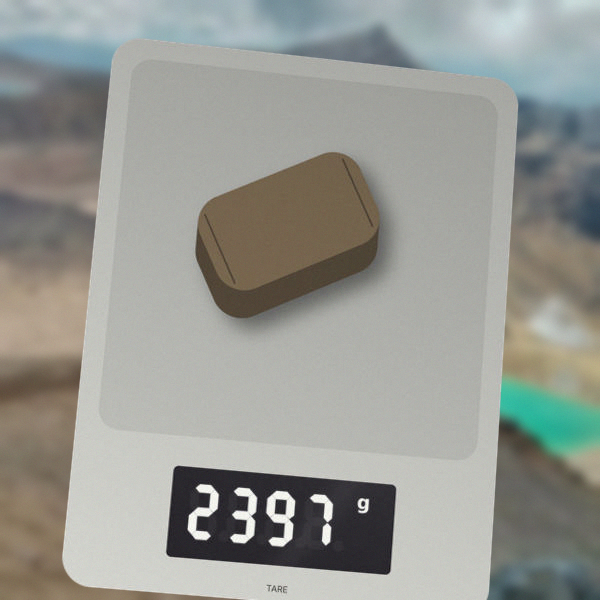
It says 2397 g
